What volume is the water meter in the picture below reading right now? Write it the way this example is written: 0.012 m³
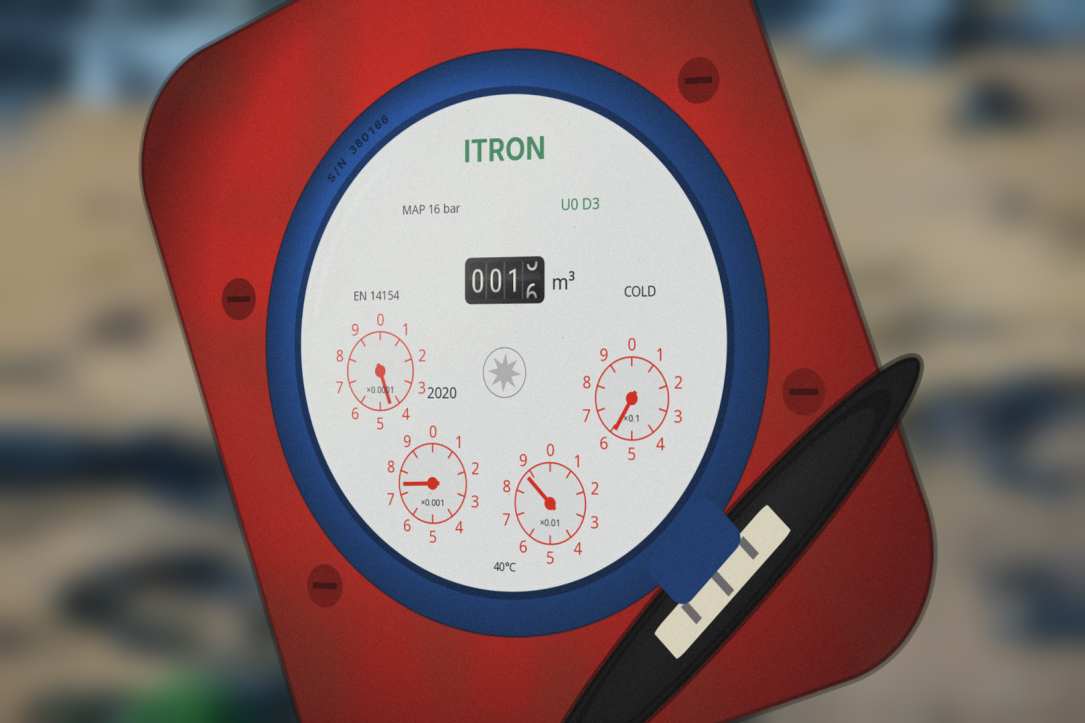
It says 15.5874 m³
